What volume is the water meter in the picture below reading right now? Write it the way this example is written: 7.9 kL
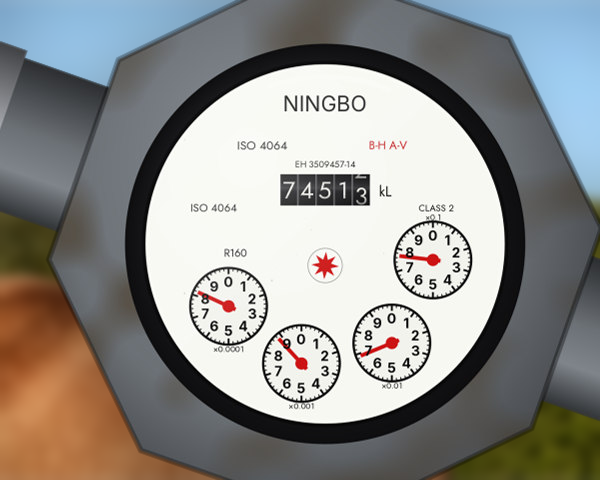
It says 74512.7688 kL
